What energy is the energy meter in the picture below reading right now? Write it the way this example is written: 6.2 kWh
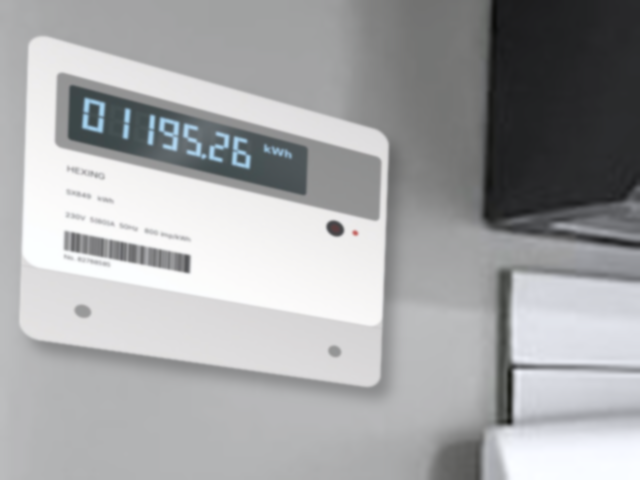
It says 1195.26 kWh
